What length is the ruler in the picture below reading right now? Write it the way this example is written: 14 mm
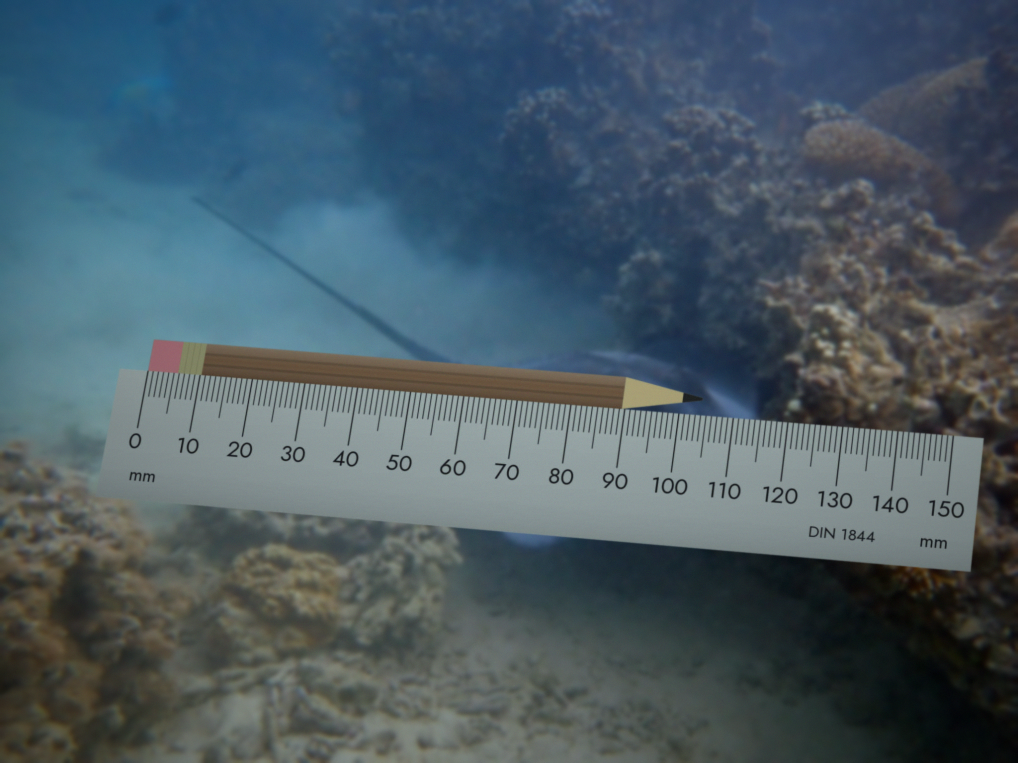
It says 104 mm
